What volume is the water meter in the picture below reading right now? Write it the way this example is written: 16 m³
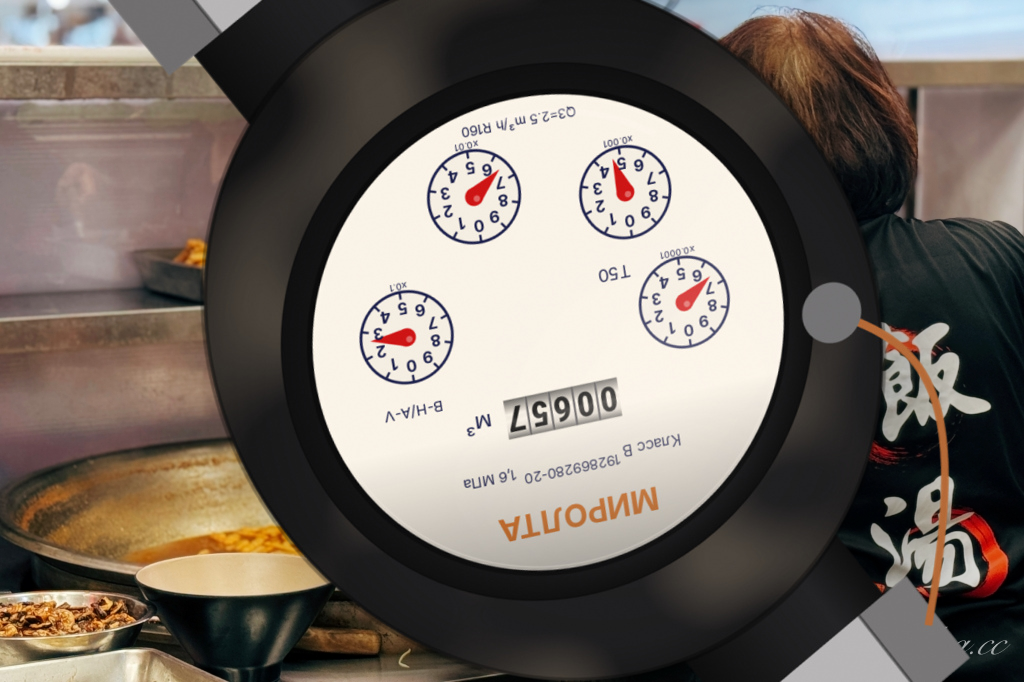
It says 657.2646 m³
